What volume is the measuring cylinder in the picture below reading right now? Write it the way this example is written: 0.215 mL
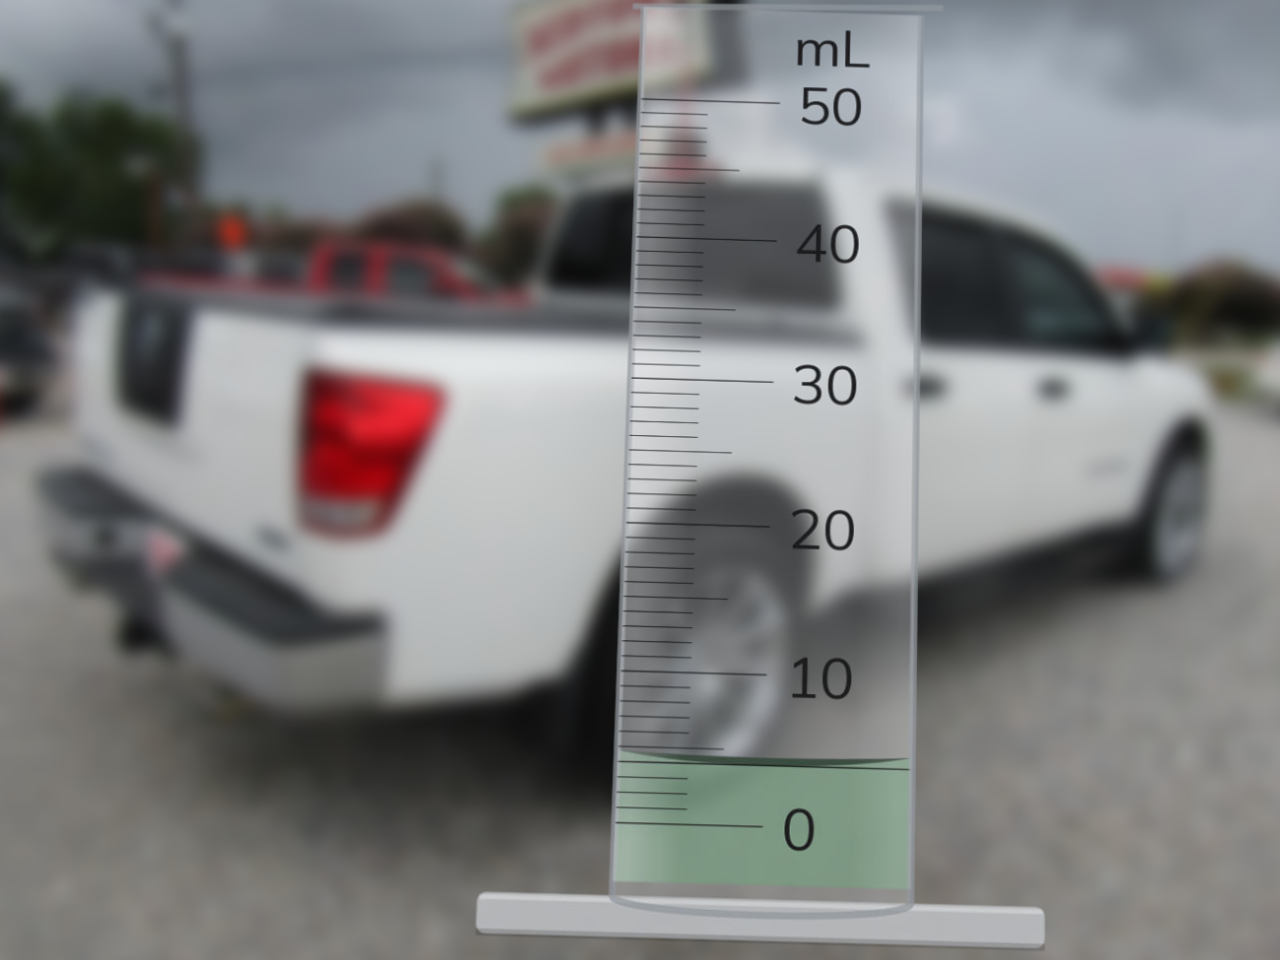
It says 4 mL
